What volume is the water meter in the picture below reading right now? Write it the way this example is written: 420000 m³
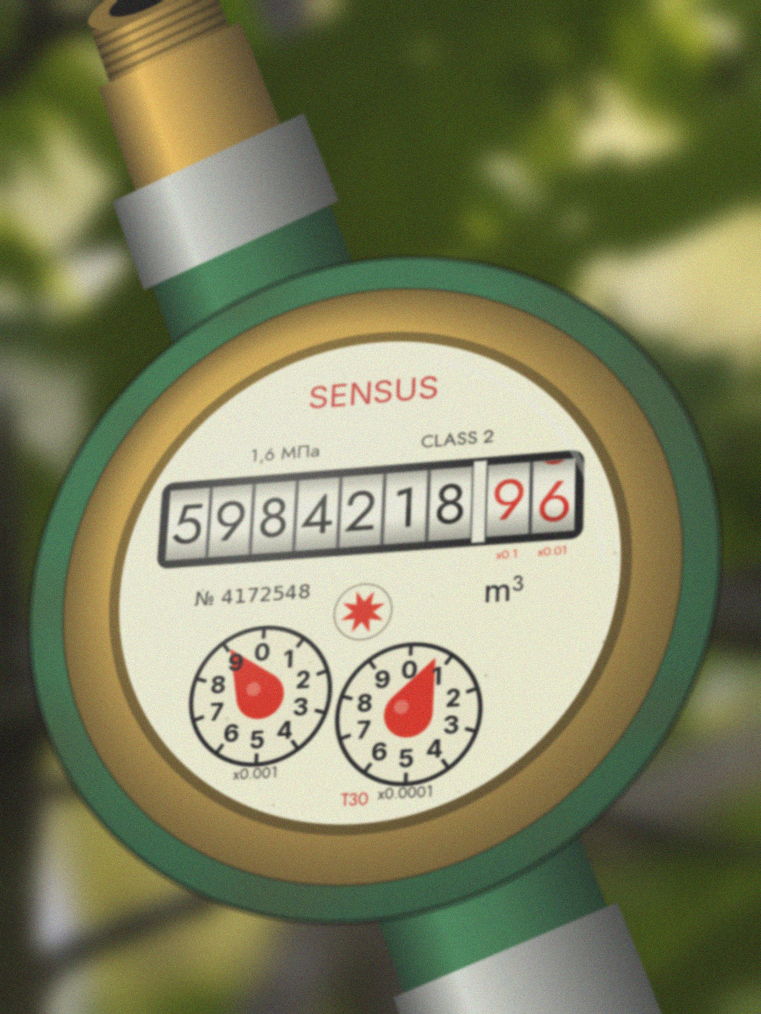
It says 5984218.9590 m³
